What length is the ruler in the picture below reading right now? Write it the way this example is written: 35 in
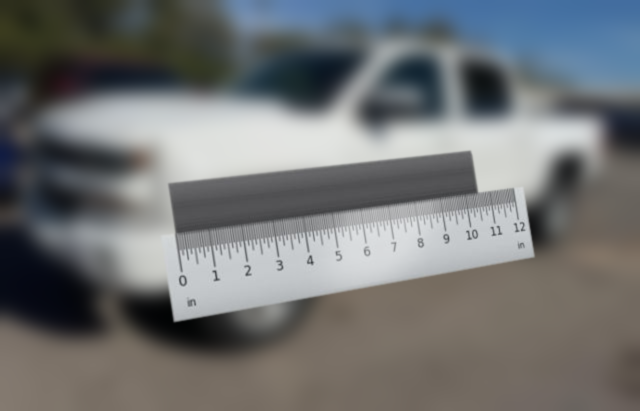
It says 10.5 in
